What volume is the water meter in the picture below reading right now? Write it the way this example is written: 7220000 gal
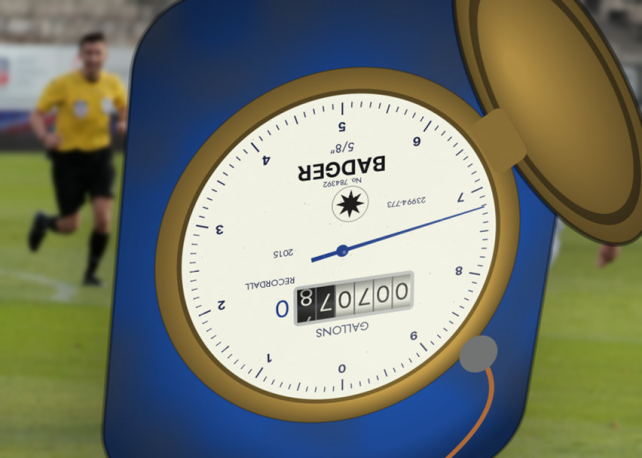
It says 70777.2 gal
